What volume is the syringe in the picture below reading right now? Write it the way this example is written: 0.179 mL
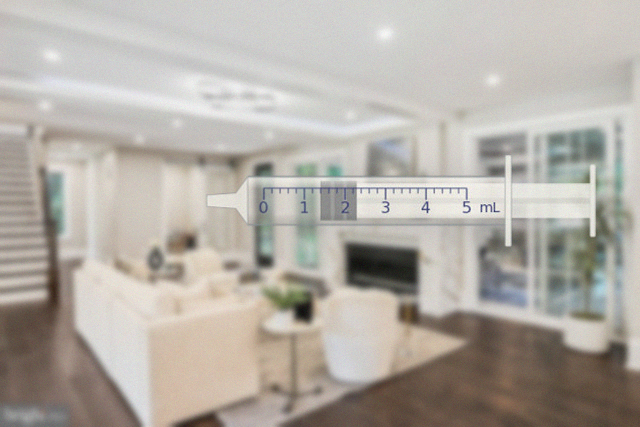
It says 1.4 mL
